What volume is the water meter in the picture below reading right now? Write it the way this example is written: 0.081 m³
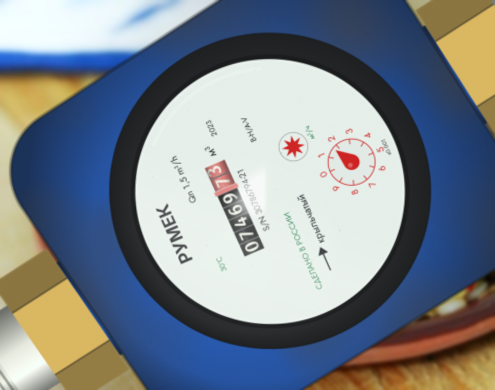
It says 7469.731 m³
